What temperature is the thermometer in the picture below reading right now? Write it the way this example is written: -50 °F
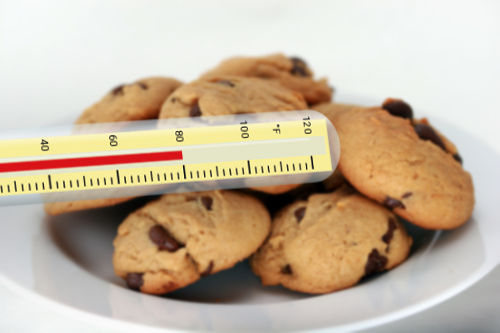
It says 80 °F
